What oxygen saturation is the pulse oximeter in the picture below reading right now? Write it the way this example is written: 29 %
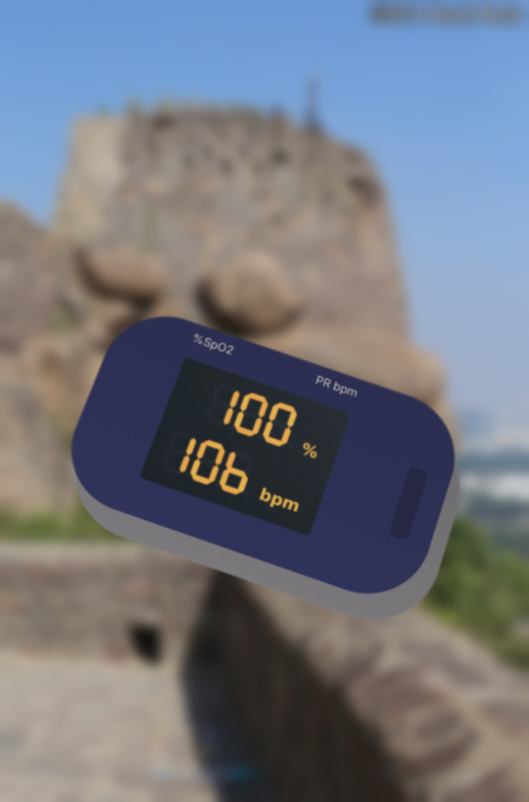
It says 100 %
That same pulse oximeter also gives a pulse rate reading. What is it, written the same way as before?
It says 106 bpm
